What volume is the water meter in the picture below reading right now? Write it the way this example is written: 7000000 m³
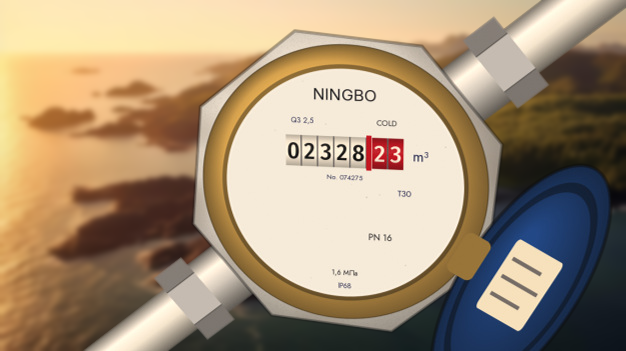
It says 2328.23 m³
